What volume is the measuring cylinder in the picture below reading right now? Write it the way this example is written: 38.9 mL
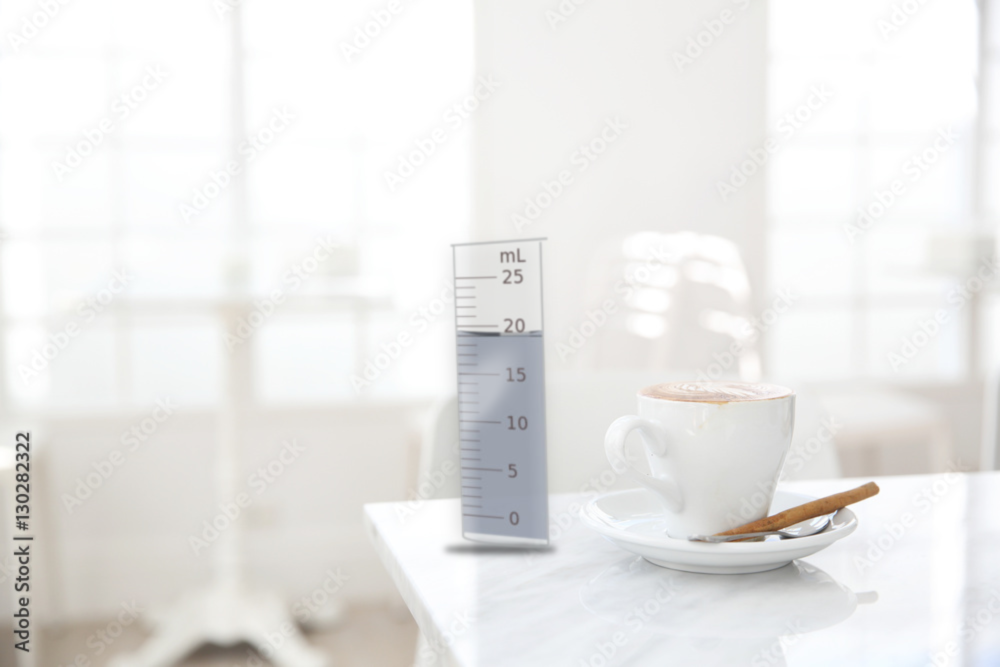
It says 19 mL
